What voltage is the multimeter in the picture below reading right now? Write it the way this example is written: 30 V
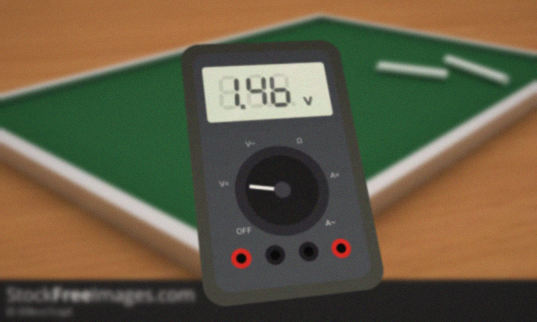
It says 1.46 V
